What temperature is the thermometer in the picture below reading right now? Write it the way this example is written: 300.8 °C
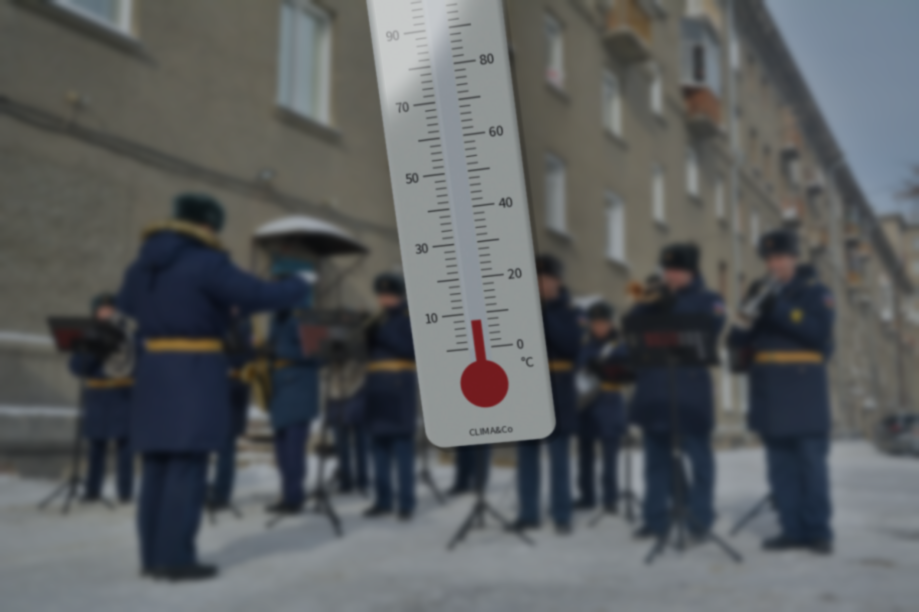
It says 8 °C
